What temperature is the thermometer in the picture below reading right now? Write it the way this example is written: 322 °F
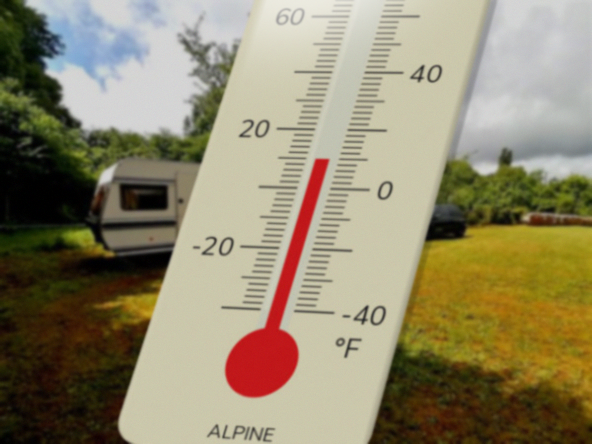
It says 10 °F
